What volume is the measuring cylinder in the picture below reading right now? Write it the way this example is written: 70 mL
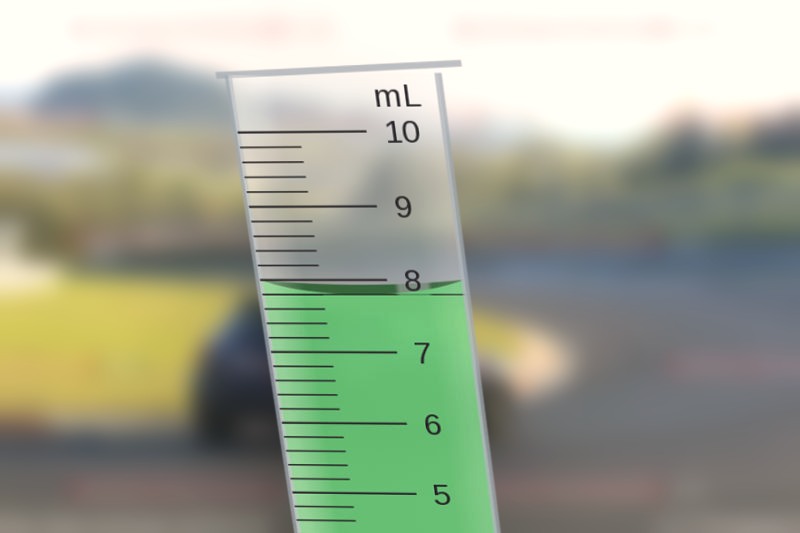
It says 7.8 mL
